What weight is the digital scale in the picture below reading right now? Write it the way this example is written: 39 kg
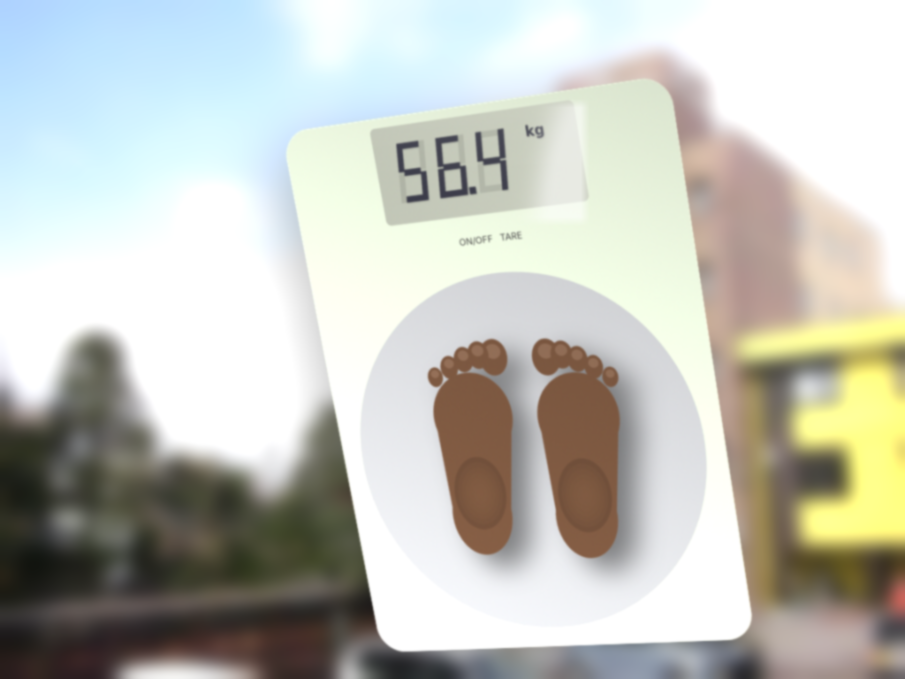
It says 56.4 kg
